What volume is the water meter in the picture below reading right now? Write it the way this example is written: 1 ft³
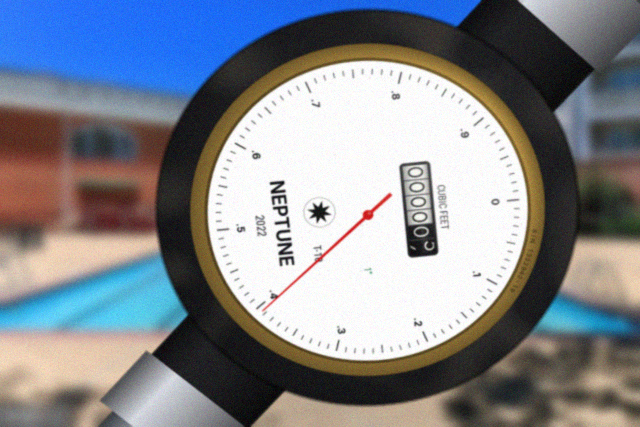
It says 5.39 ft³
